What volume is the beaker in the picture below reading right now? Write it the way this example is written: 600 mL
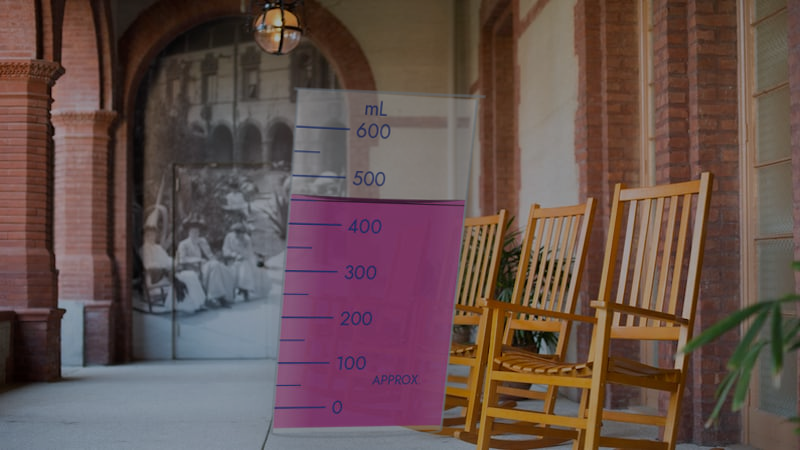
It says 450 mL
